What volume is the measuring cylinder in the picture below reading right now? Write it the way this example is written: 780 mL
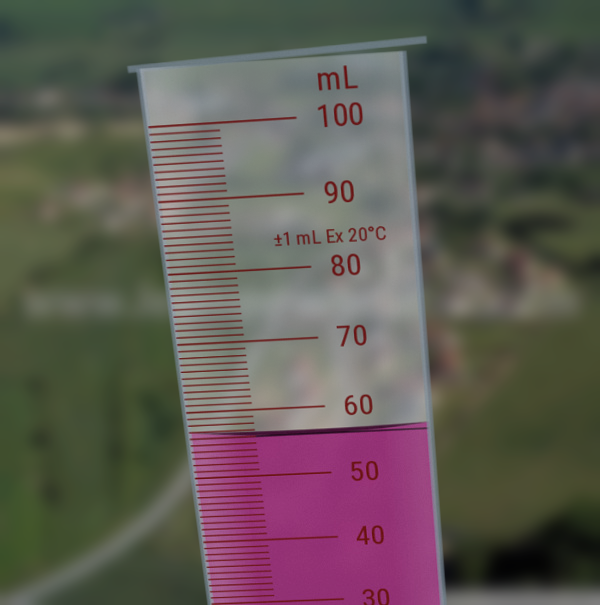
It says 56 mL
